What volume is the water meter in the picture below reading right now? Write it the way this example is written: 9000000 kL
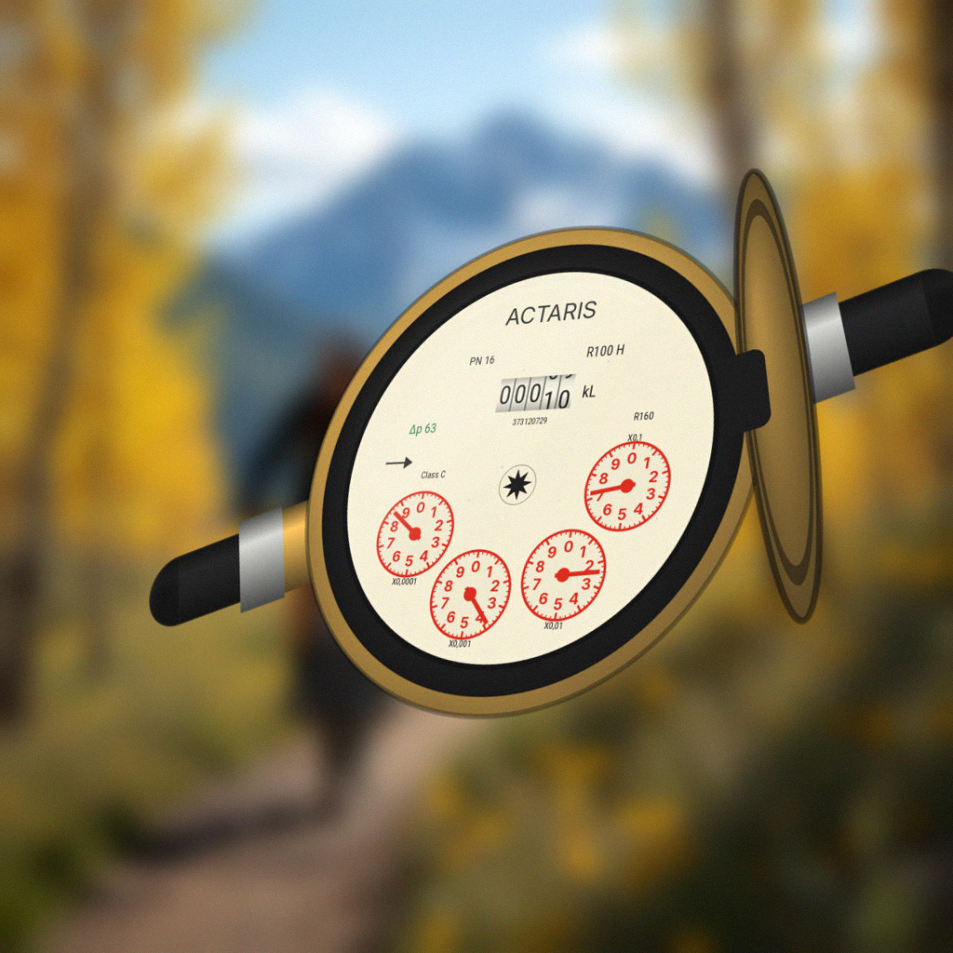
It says 9.7238 kL
